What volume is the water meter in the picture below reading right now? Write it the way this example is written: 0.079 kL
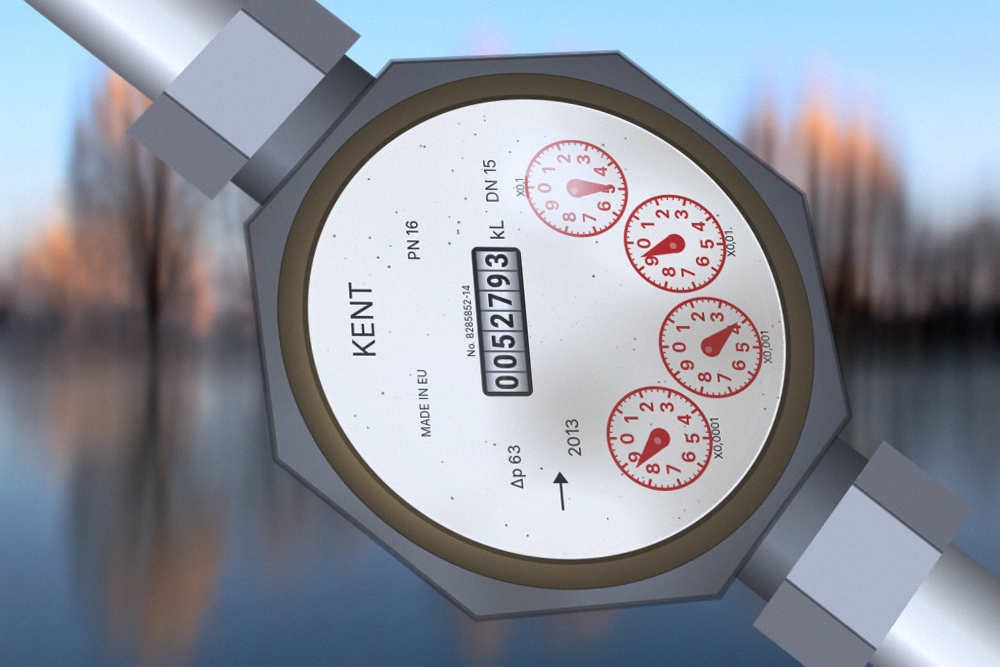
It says 52793.4938 kL
